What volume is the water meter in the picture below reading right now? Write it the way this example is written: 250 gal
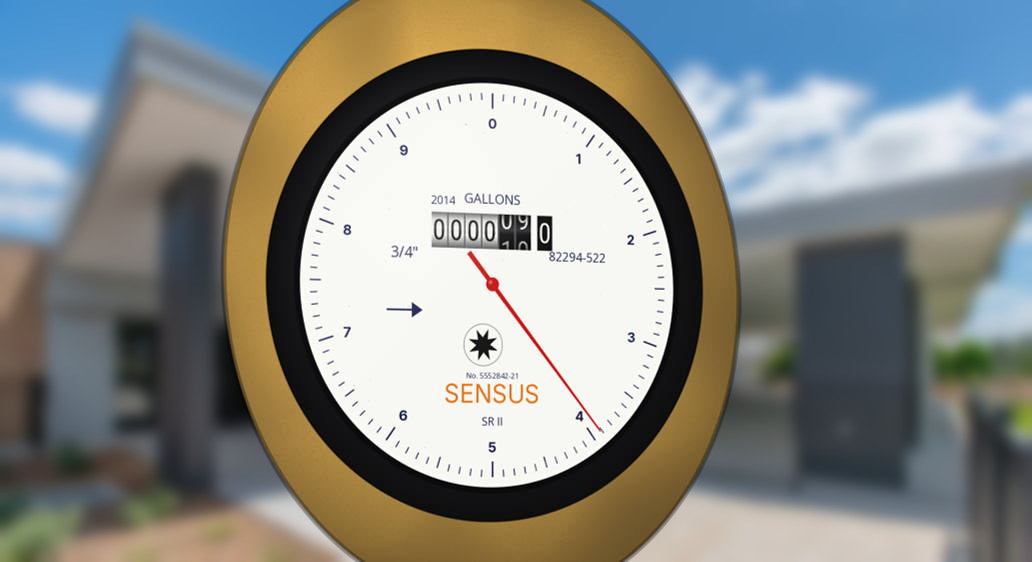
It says 93.9 gal
